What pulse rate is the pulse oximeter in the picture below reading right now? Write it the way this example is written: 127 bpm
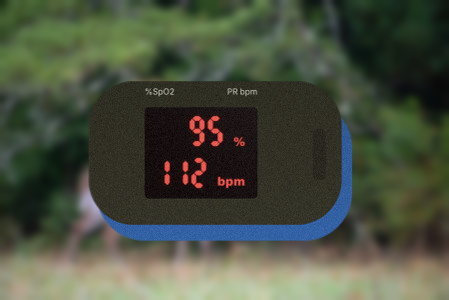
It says 112 bpm
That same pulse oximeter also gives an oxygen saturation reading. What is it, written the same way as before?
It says 95 %
